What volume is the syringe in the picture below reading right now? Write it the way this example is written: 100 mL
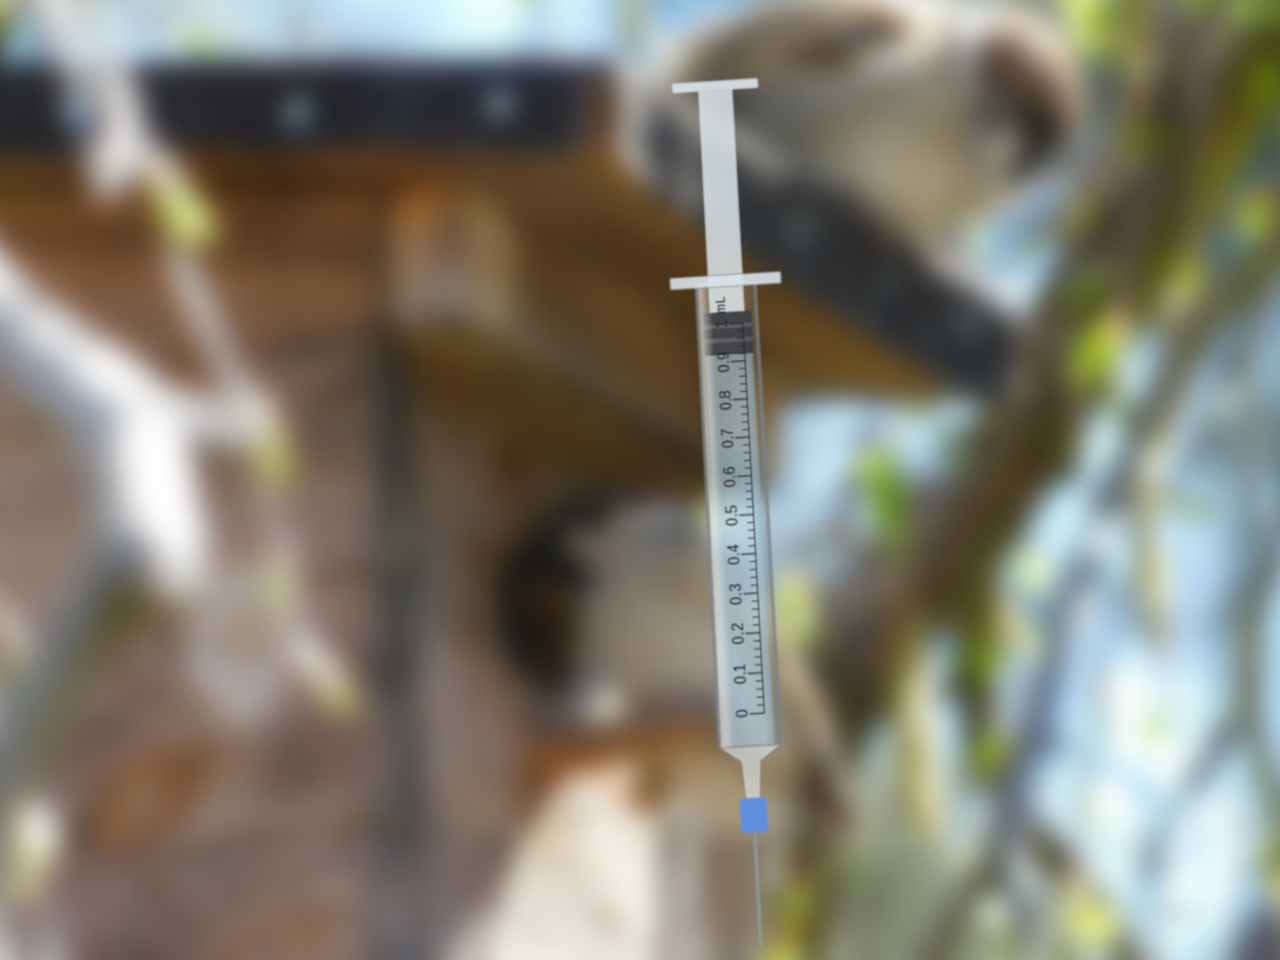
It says 0.92 mL
